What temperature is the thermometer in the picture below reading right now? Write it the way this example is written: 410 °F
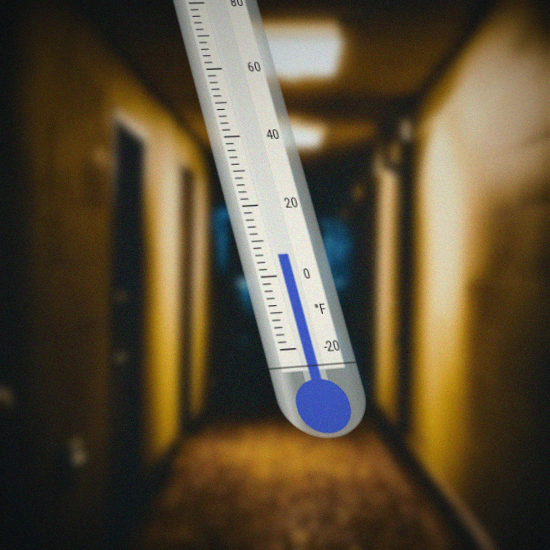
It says 6 °F
